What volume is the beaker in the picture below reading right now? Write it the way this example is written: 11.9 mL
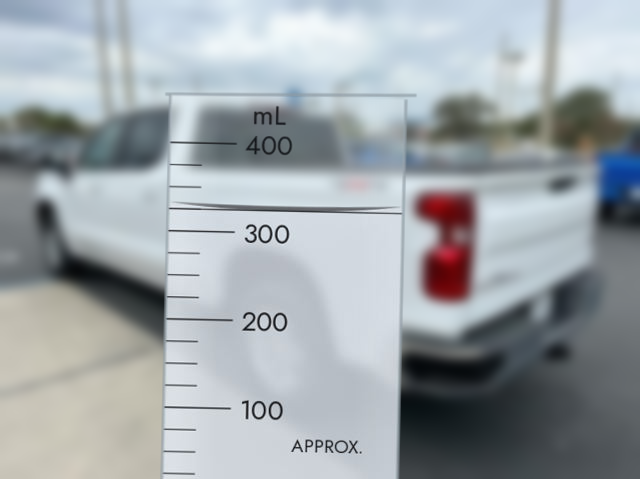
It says 325 mL
